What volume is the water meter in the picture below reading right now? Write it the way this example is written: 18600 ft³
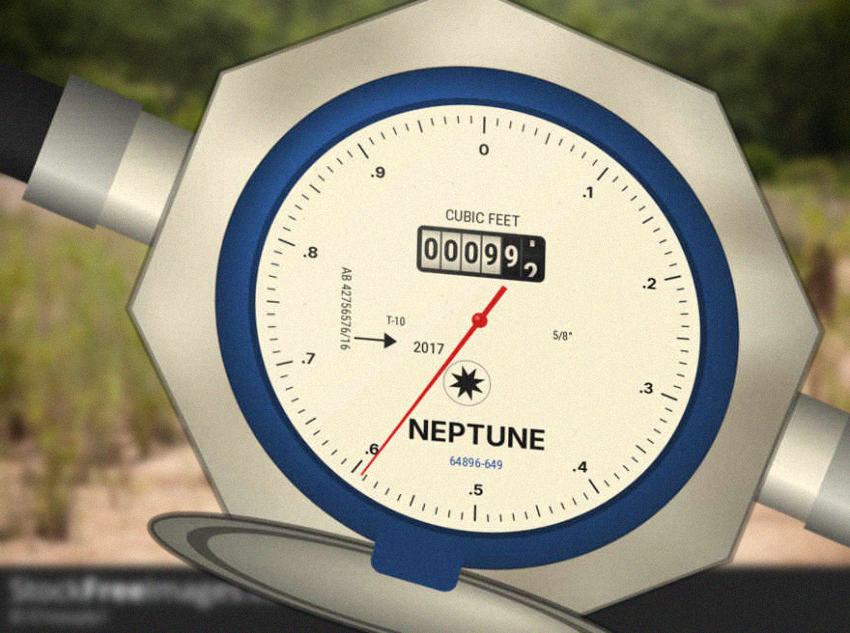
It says 991.59 ft³
